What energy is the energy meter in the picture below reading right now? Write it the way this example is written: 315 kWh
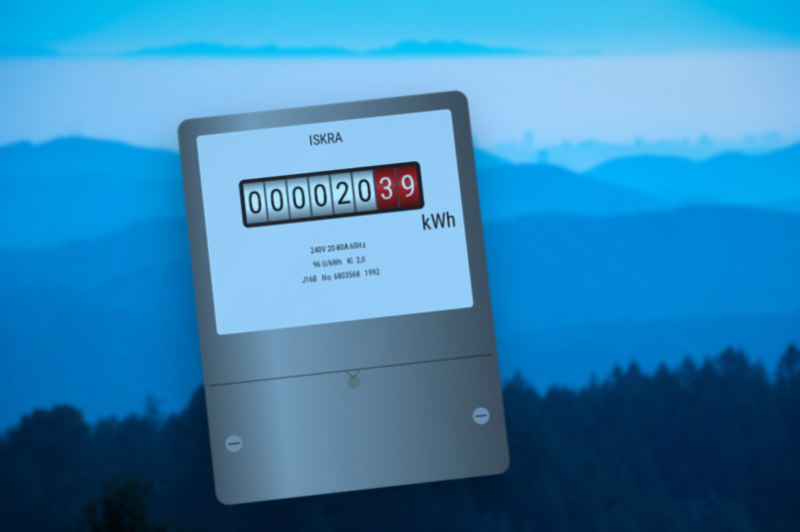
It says 20.39 kWh
